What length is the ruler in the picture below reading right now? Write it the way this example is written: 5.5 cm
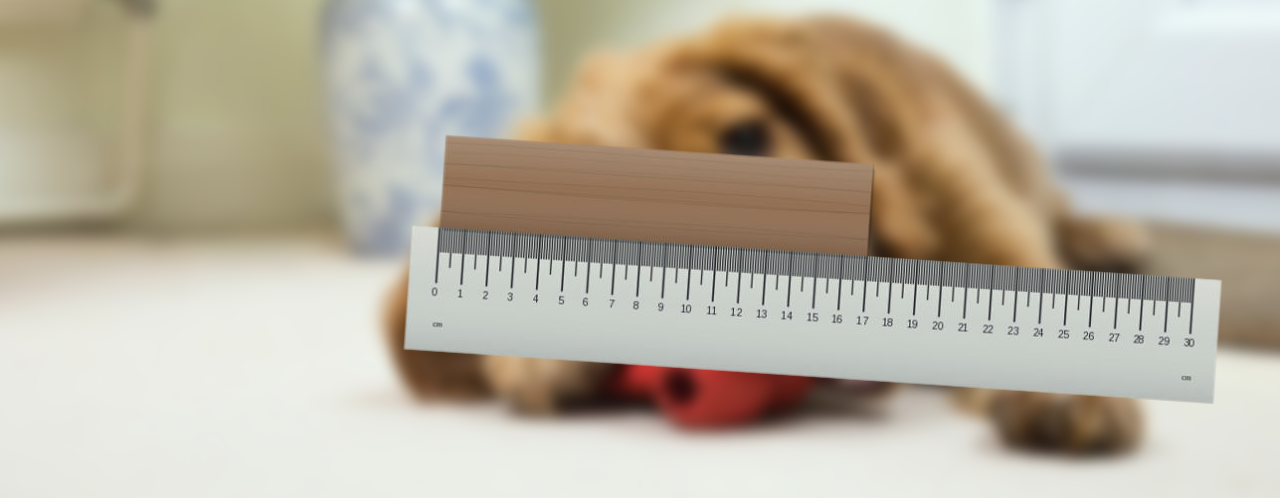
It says 17 cm
